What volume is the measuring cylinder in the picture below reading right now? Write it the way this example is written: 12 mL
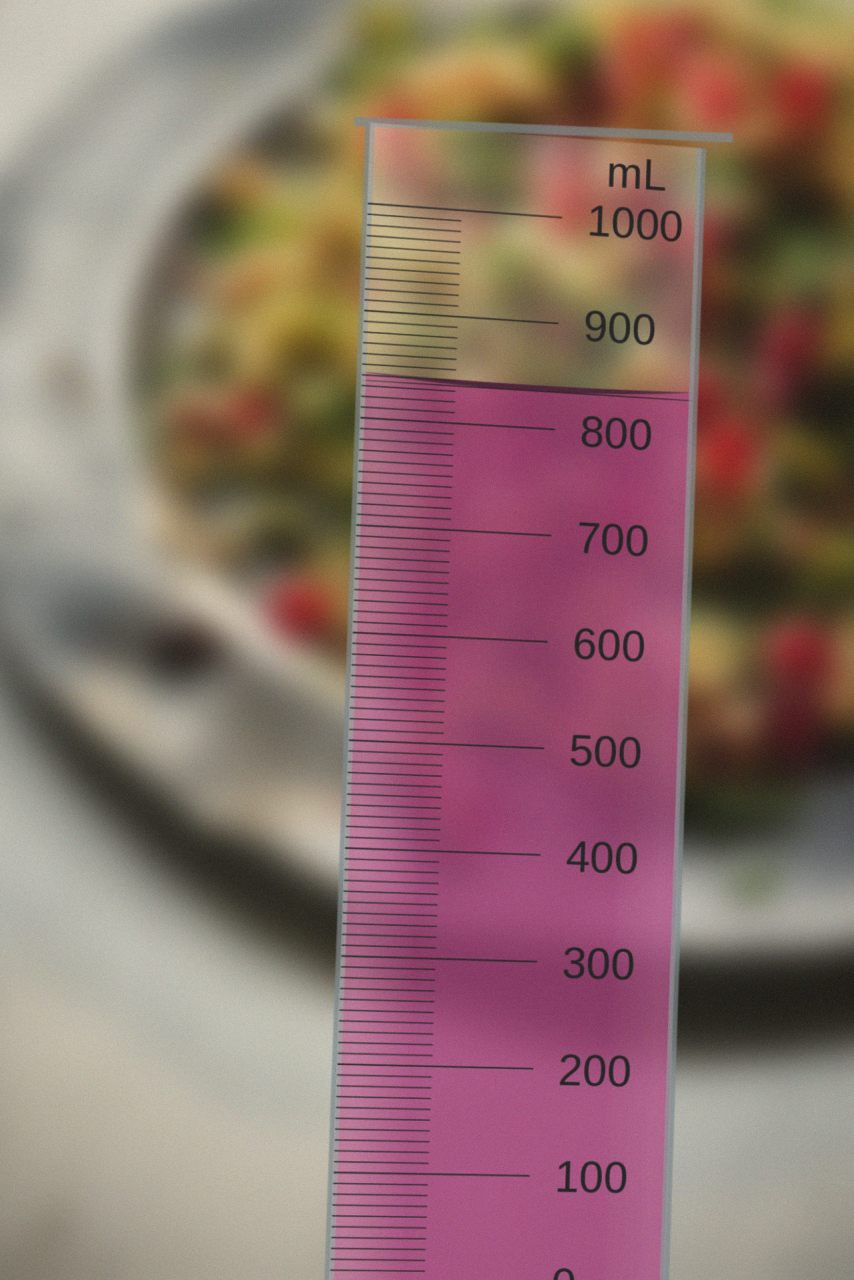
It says 835 mL
